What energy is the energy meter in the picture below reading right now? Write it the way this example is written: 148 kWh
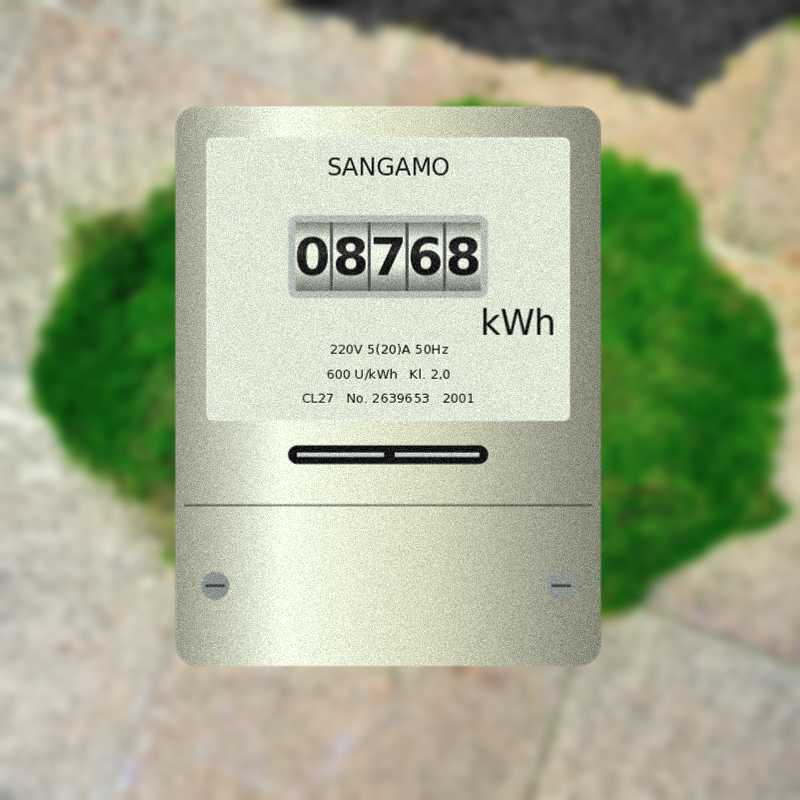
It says 8768 kWh
